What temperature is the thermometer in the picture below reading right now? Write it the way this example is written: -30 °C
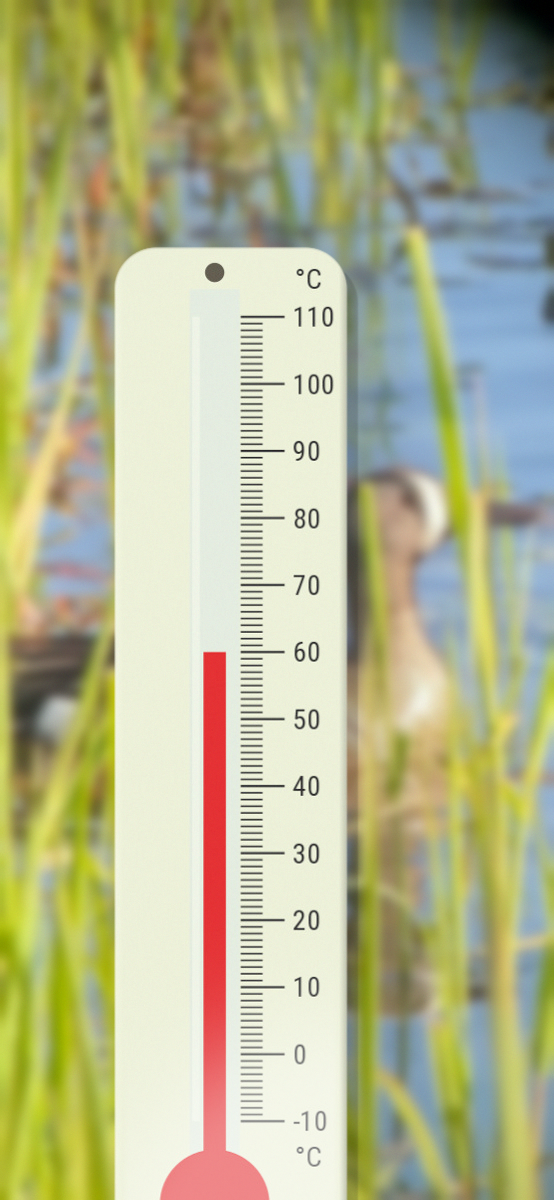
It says 60 °C
